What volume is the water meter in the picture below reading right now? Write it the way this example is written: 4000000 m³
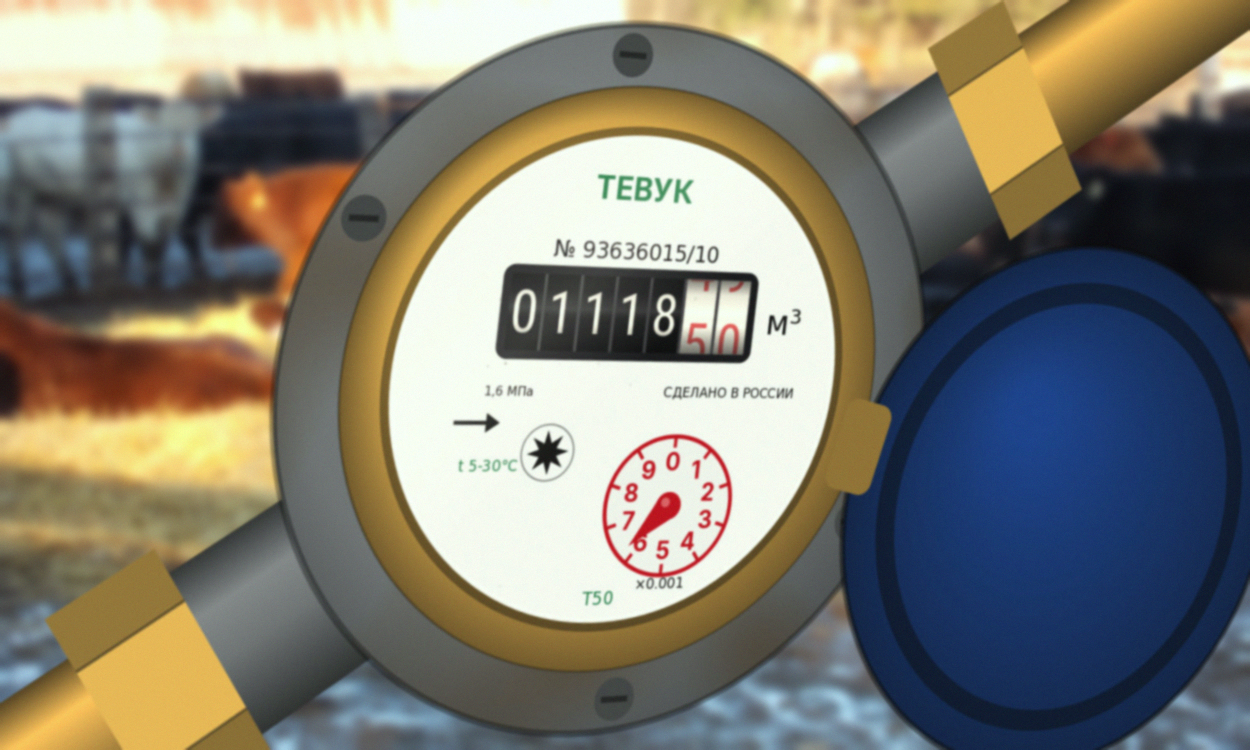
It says 1118.496 m³
